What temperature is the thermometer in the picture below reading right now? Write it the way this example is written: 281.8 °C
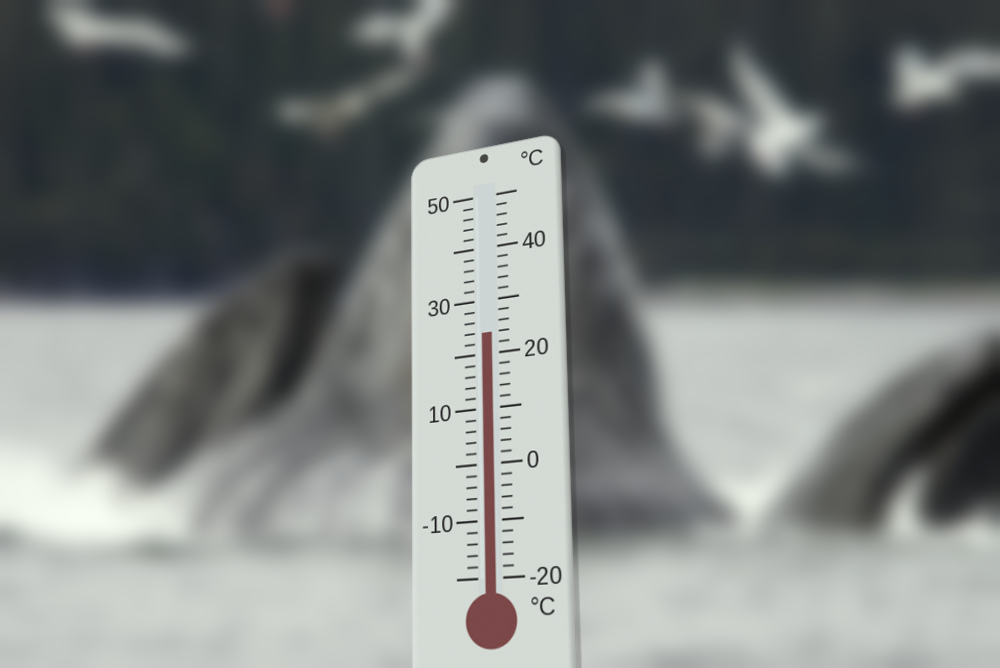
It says 24 °C
